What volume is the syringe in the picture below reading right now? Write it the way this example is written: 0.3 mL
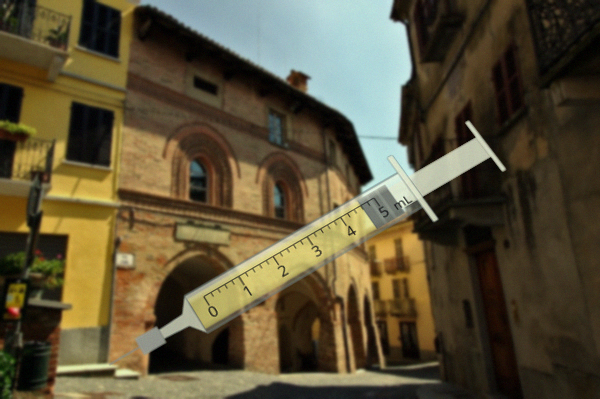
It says 4.6 mL
